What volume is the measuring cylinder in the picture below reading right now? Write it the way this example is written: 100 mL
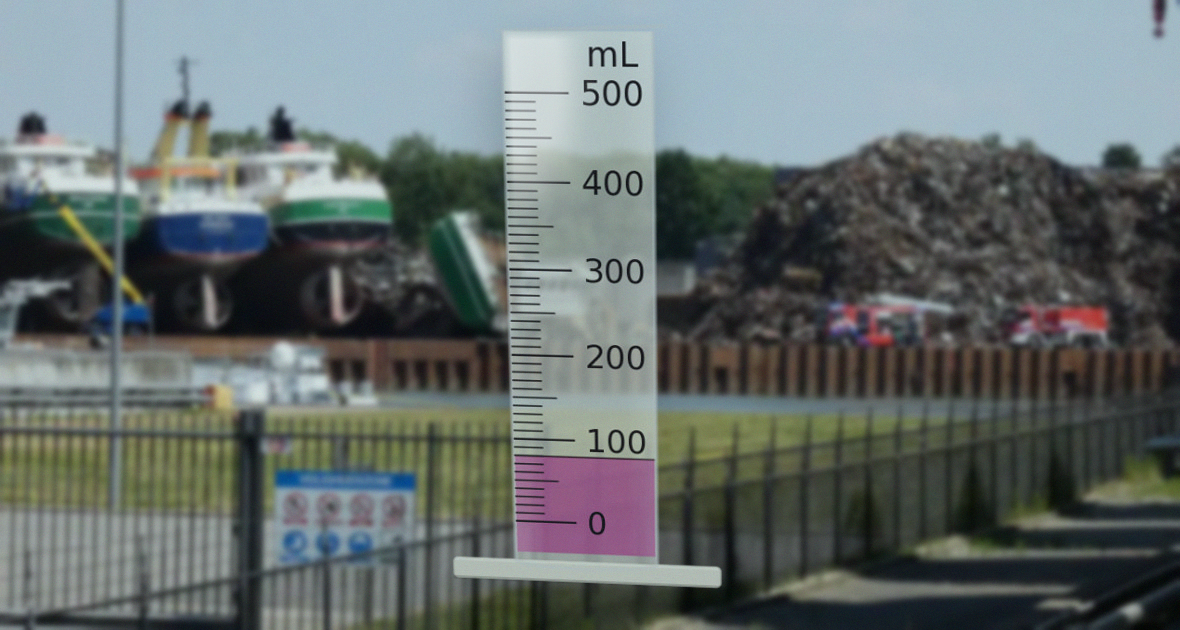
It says 80 mL
